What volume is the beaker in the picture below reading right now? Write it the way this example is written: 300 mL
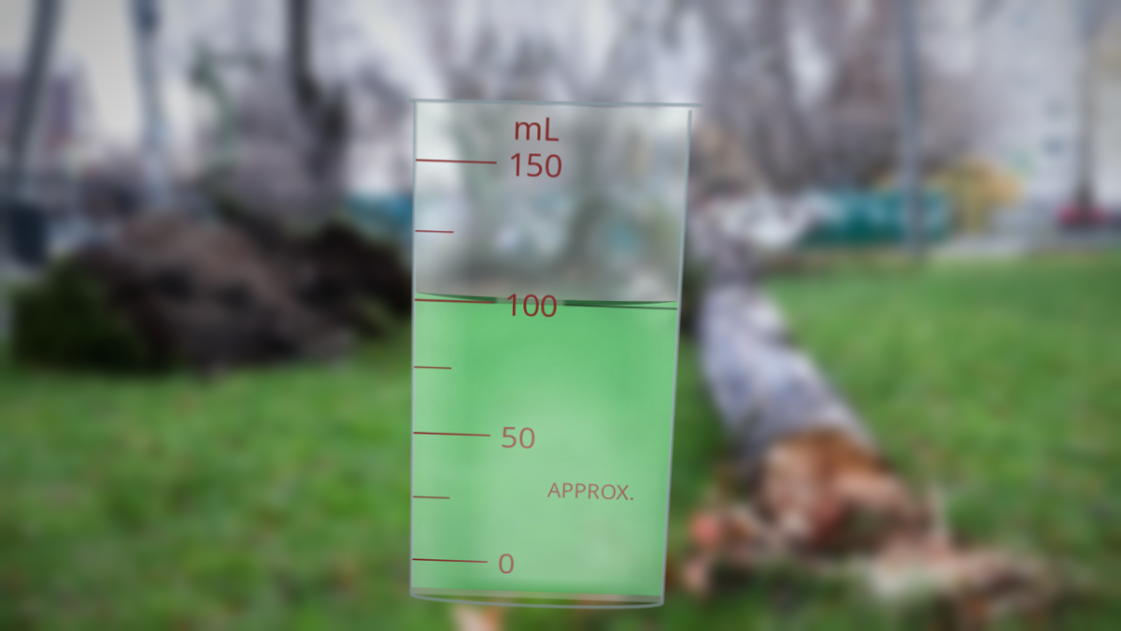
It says 100 mL
